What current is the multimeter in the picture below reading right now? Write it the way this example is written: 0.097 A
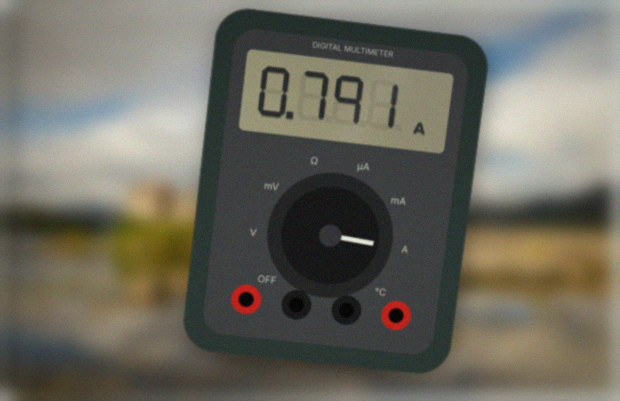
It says 0.791 A
